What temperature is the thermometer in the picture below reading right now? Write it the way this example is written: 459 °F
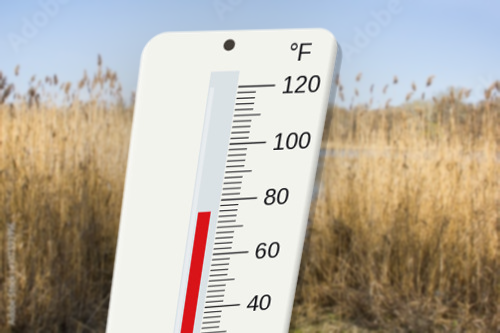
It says 76 °F
